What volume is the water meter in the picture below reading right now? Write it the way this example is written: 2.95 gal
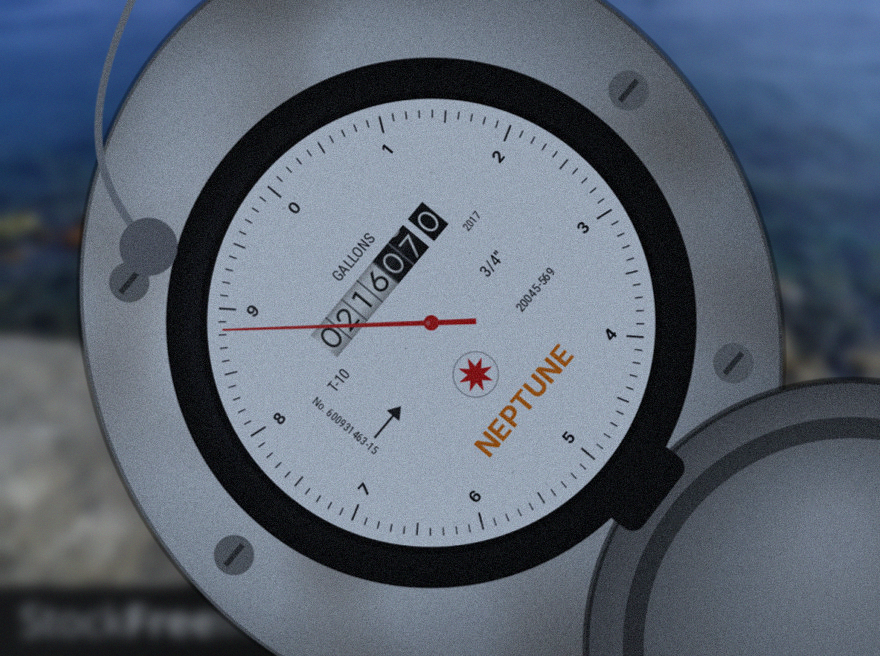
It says 216068.8 gal
